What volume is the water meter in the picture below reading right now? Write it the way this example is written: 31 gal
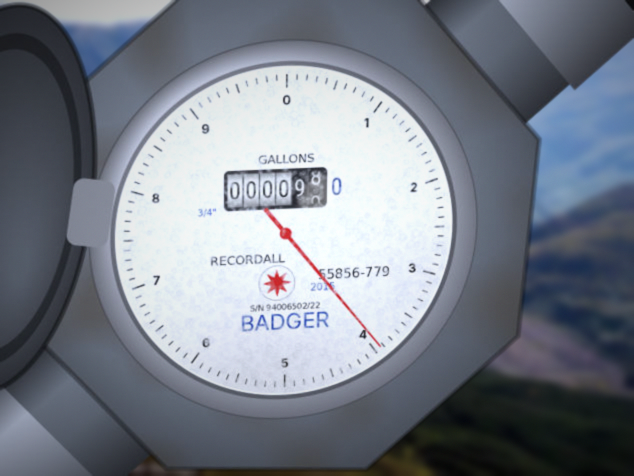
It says 983.9 gal
